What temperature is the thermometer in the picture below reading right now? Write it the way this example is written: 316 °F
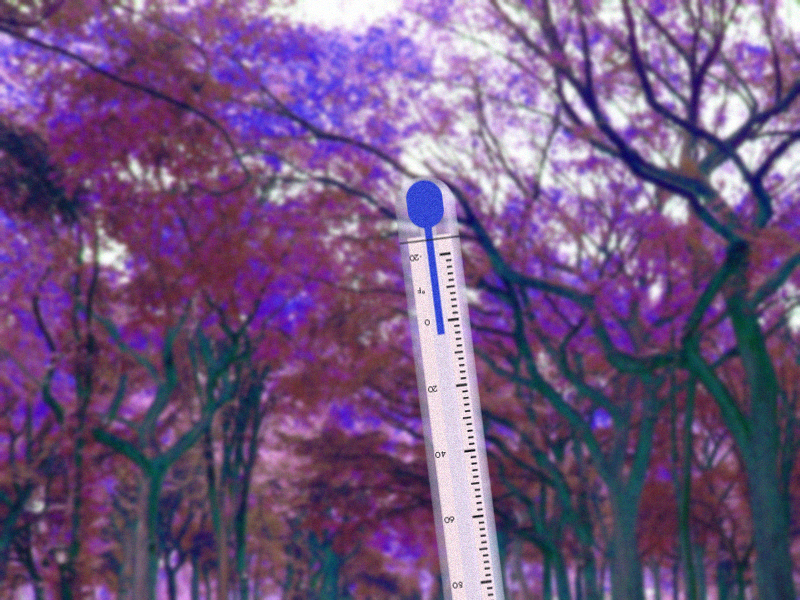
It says 4 °F
